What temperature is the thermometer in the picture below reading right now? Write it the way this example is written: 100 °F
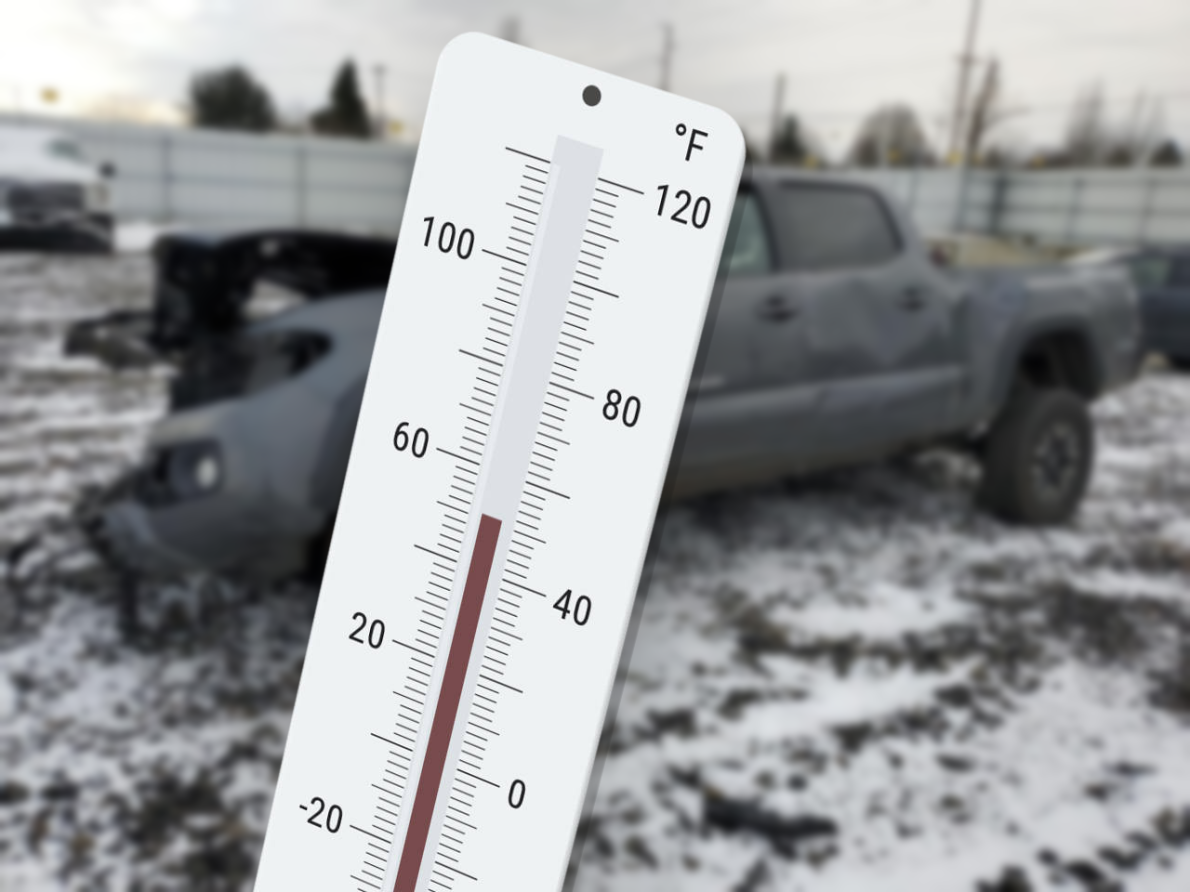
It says 51 °F
